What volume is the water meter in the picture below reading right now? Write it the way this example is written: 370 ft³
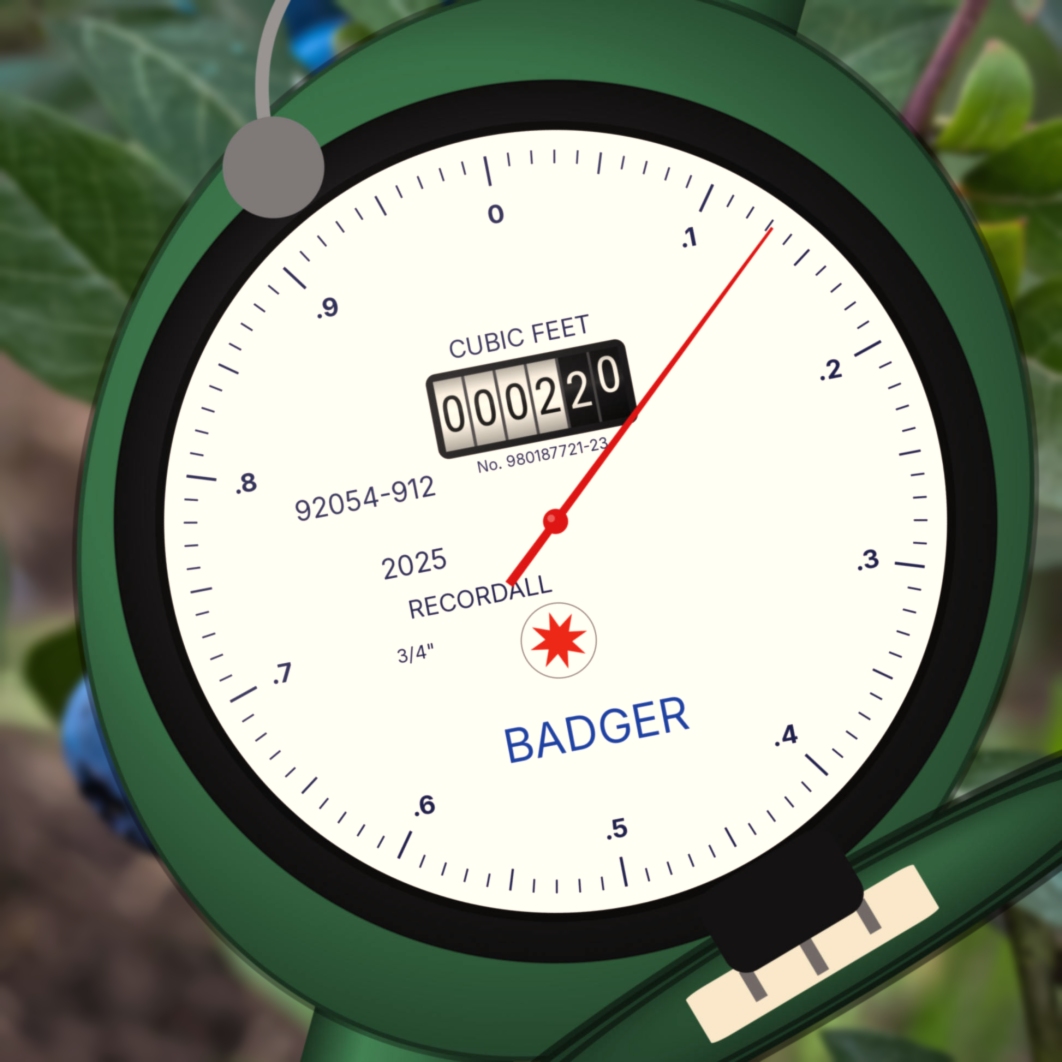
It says 220.13 ft³
